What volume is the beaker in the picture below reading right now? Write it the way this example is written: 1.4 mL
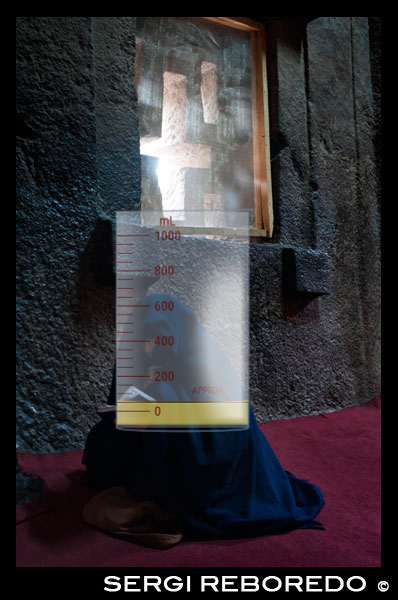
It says 50 mL
